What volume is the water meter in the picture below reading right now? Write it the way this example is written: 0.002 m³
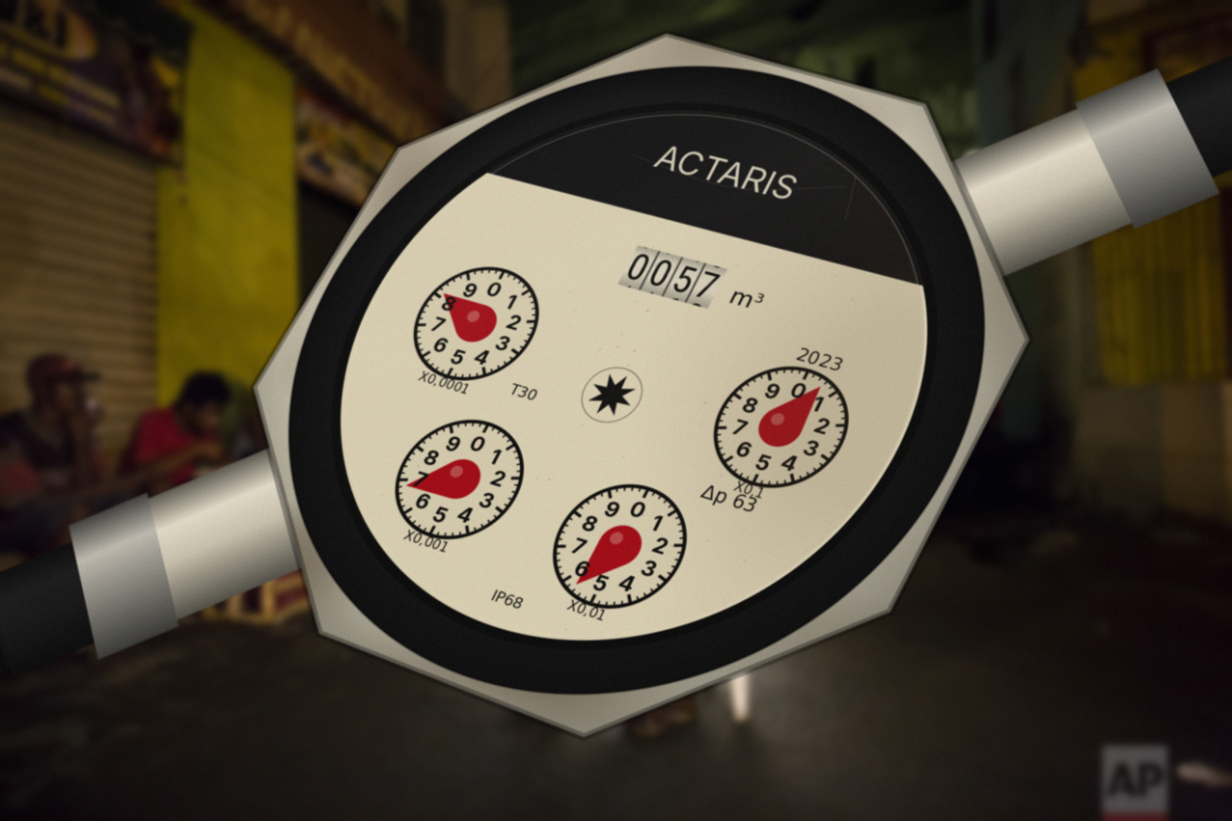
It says 57.0568 m³
